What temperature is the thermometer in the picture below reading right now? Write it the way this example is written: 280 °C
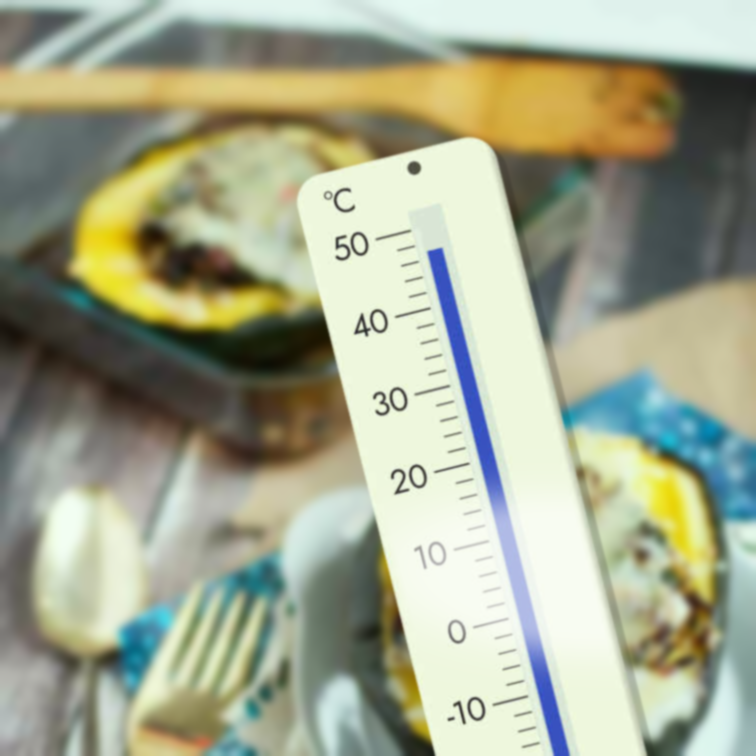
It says 47 °C
